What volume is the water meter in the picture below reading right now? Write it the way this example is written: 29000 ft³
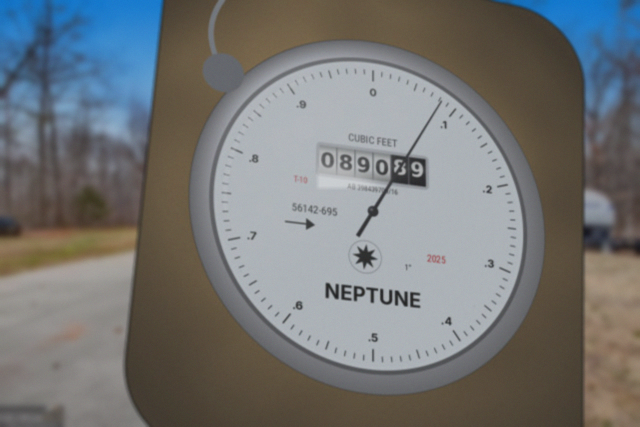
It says 89089.08 ft³
